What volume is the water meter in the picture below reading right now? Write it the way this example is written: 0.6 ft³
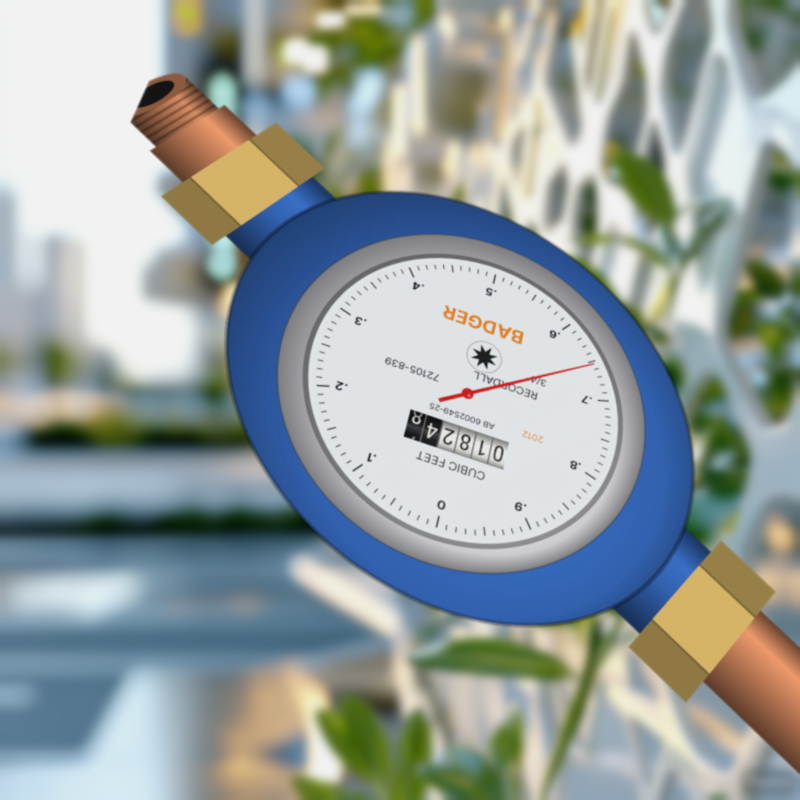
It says 18247.65 ft³
